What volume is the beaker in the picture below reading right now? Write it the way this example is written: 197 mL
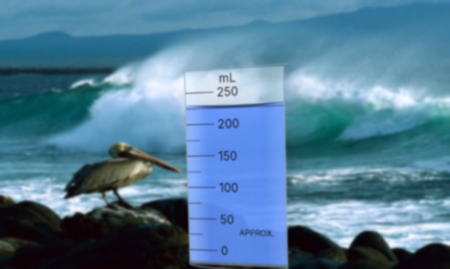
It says 225 mL
